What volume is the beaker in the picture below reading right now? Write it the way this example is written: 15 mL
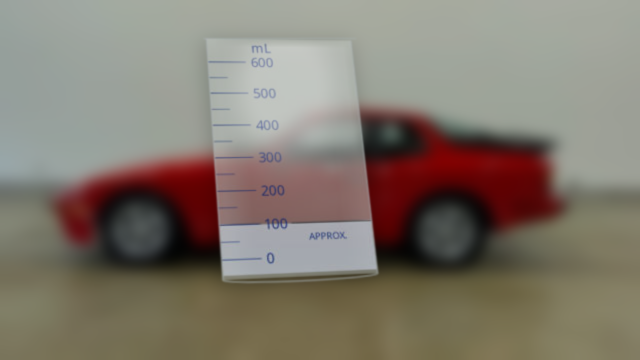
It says 100 mL
